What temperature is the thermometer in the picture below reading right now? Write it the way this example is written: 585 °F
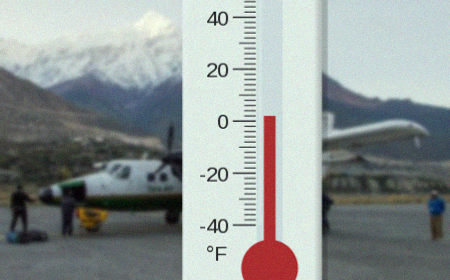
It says 2 °F
